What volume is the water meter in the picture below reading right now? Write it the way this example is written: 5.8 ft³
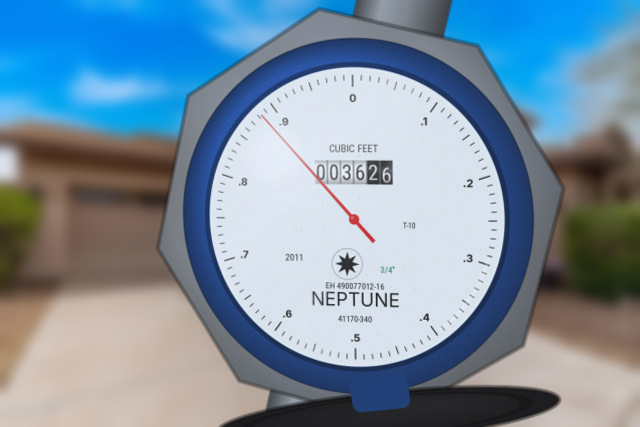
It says 3625.88 ft³
